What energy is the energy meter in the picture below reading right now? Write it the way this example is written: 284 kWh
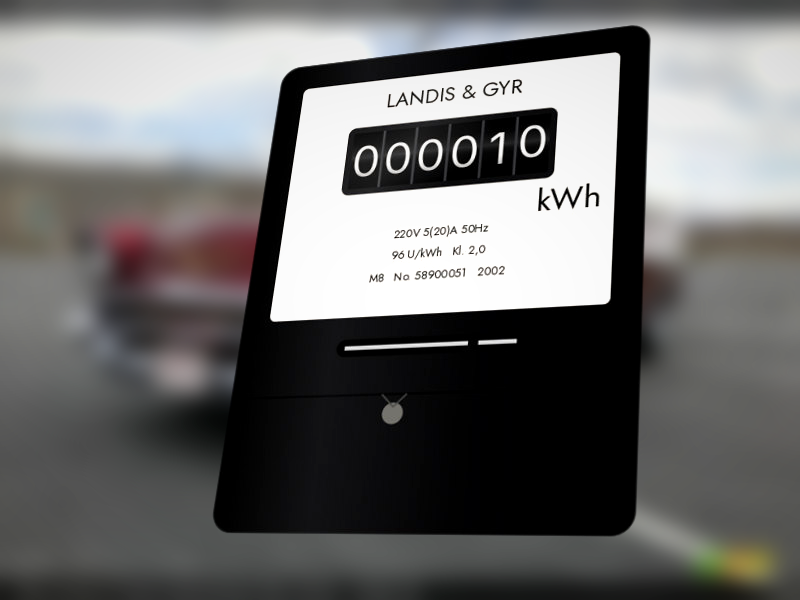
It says 10 kWh
